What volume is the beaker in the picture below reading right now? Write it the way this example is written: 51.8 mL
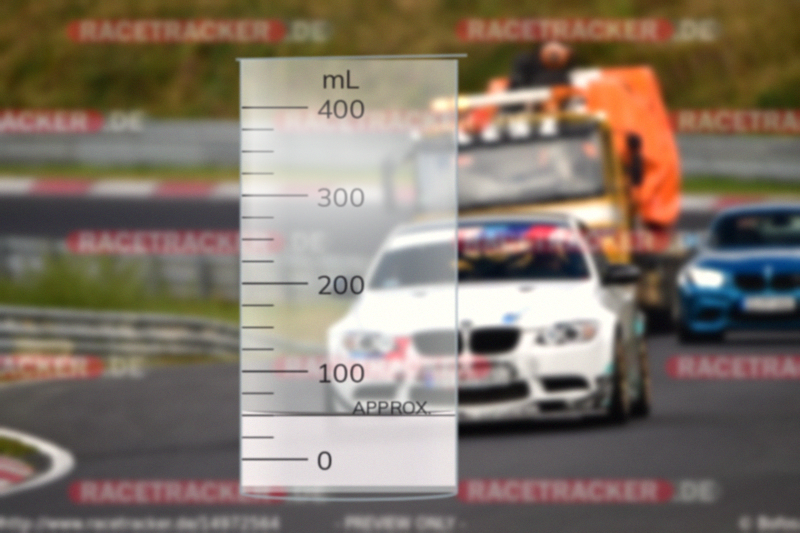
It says 50 mL
